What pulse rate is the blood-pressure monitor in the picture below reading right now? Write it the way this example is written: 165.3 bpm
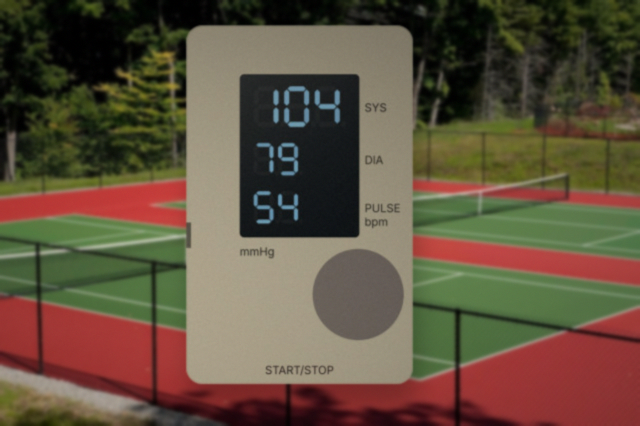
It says 54 bpm
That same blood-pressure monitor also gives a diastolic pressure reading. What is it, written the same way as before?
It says 79 mmHg
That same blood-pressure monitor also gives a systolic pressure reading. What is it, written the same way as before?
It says 104 mmHg
